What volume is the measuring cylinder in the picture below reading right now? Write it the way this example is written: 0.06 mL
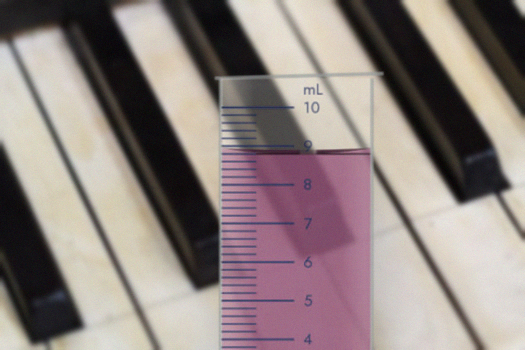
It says 8.8 mL
